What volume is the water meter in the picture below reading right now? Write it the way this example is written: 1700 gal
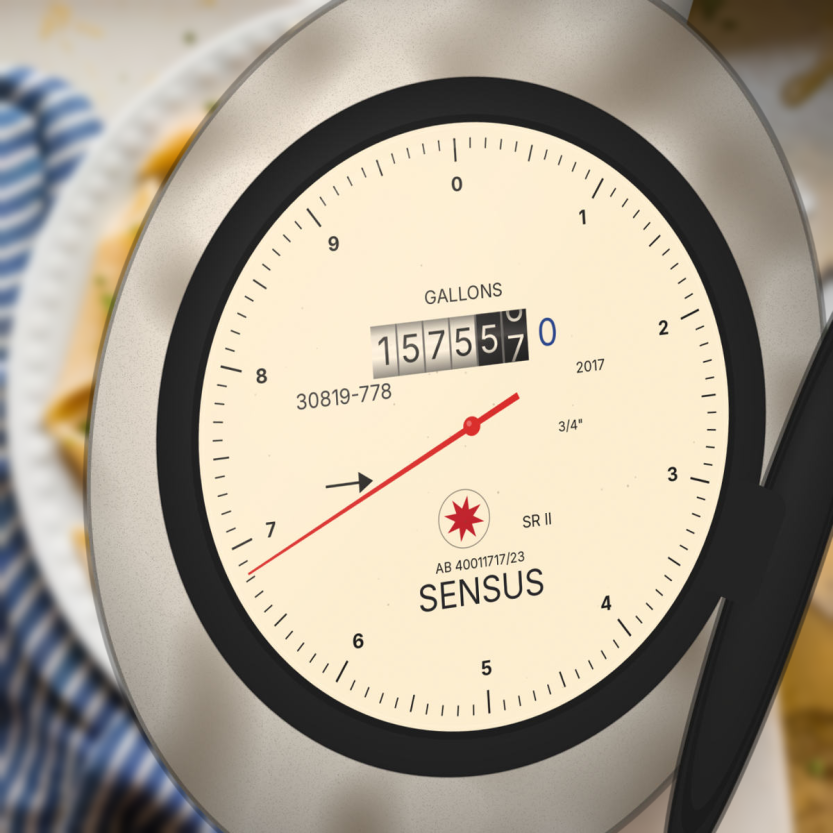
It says 1575566.8 gal
